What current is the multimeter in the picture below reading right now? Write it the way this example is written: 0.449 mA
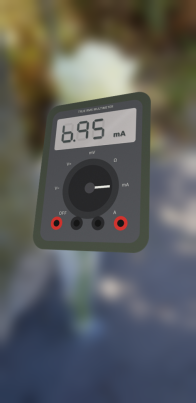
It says 6.95 mA
